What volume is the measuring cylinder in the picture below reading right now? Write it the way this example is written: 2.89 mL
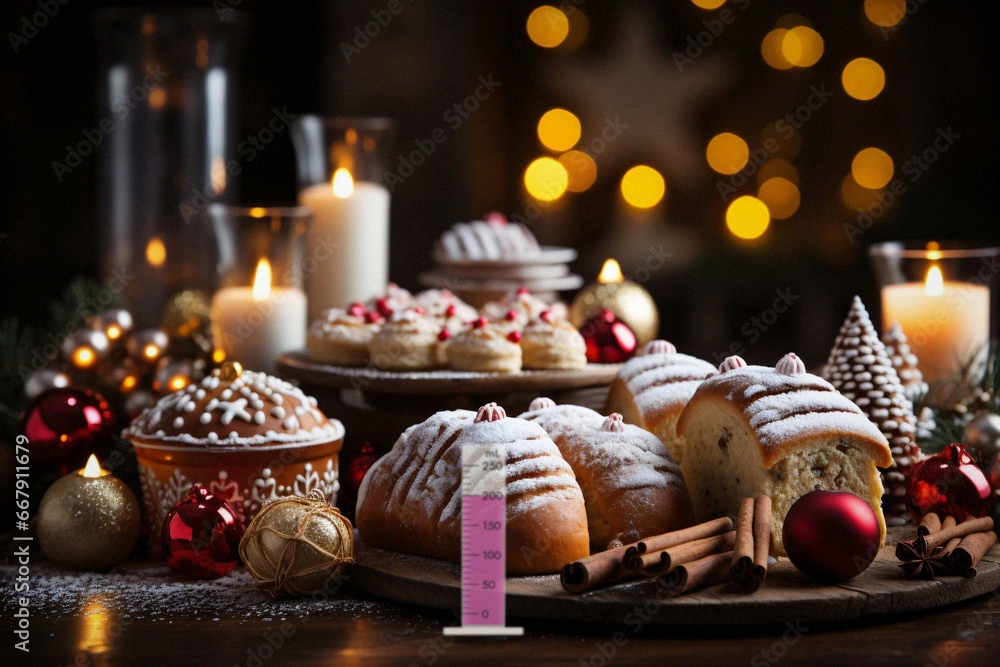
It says 200 mL
